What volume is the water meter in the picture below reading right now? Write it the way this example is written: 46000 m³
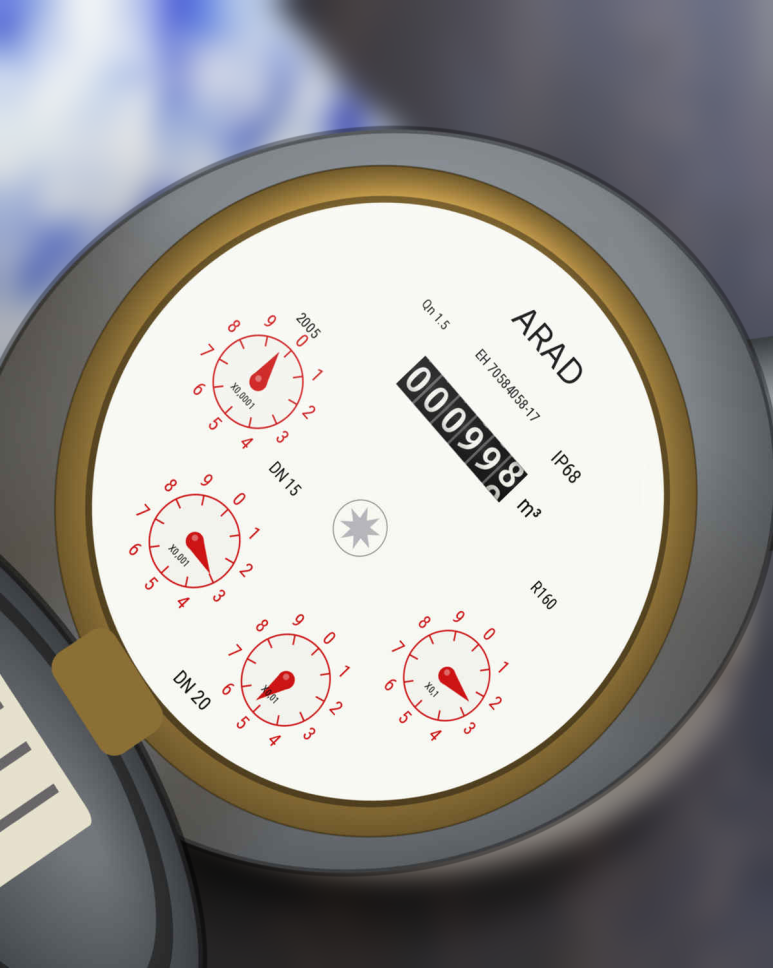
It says 998.2529 m³
